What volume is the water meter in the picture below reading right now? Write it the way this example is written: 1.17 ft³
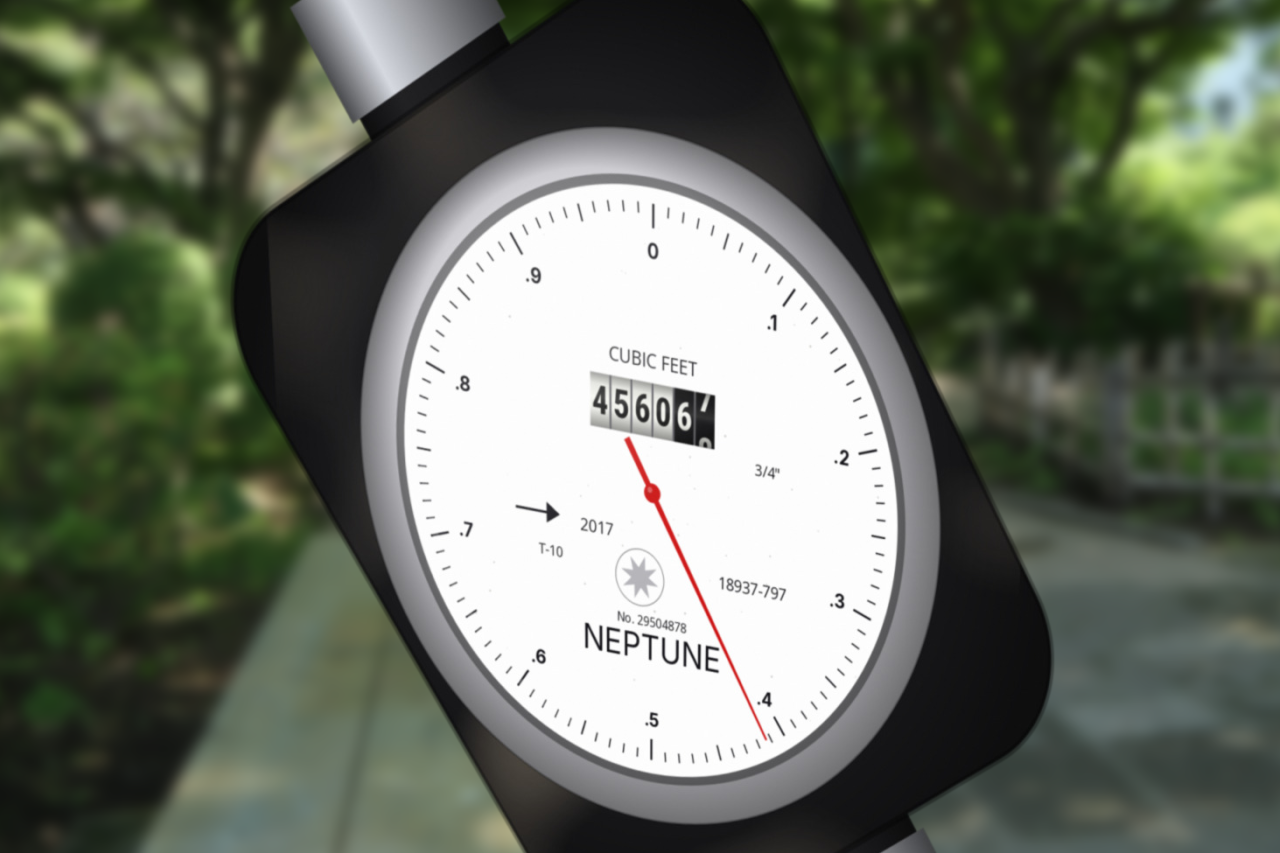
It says 456067.41 ft³
